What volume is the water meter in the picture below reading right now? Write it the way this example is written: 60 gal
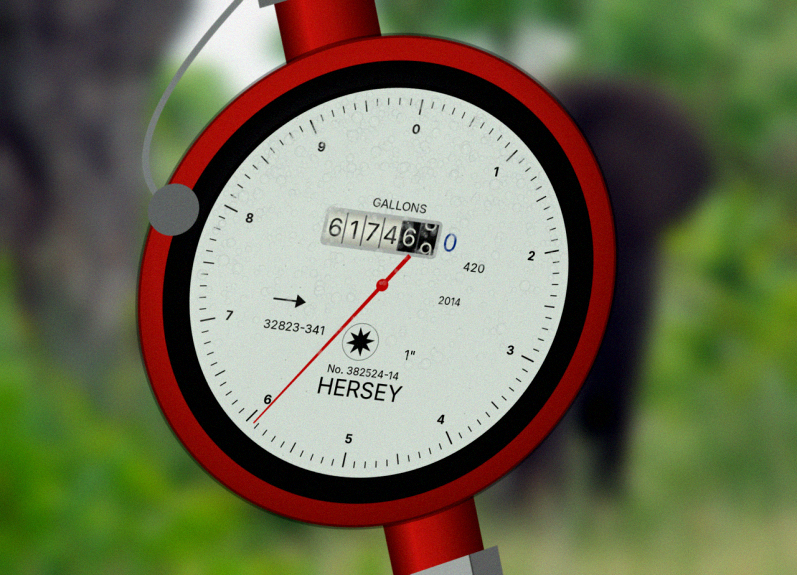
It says 6174685.9 gal
